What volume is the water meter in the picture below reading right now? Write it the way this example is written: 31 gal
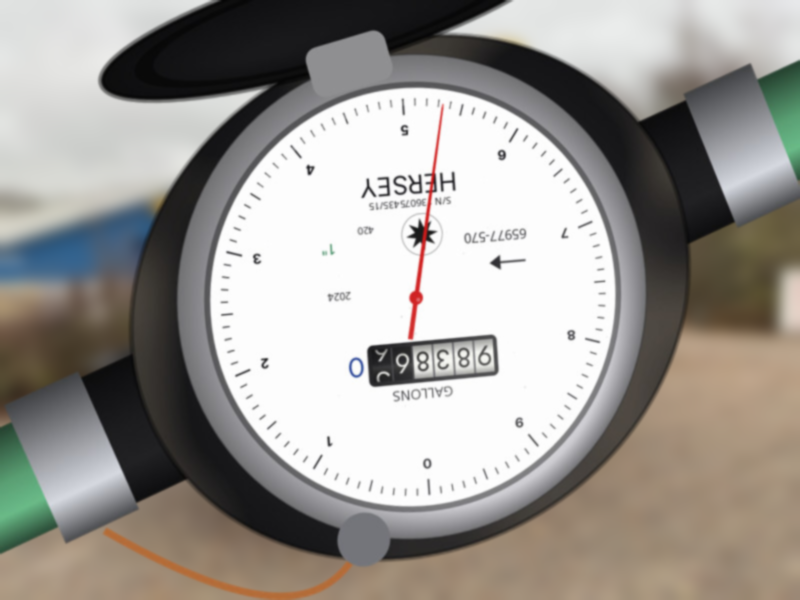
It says 9838655.3 gal
